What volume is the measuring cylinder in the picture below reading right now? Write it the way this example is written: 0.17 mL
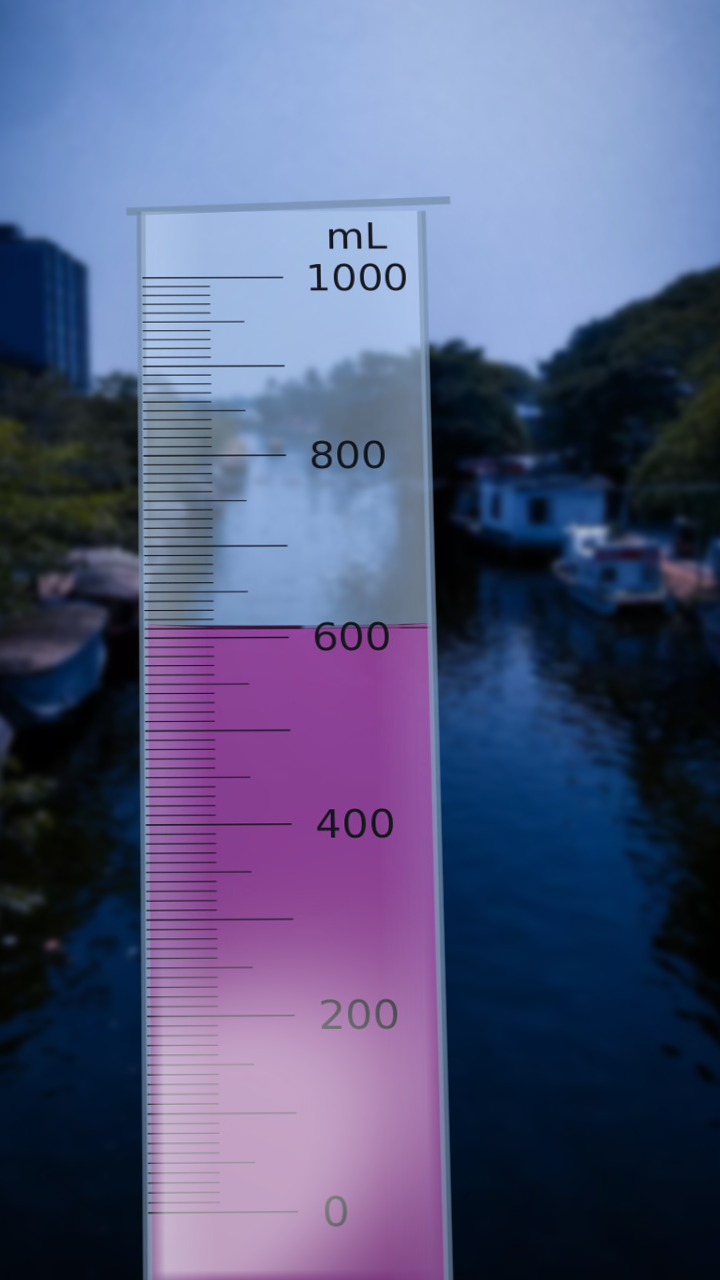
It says 610 mL
